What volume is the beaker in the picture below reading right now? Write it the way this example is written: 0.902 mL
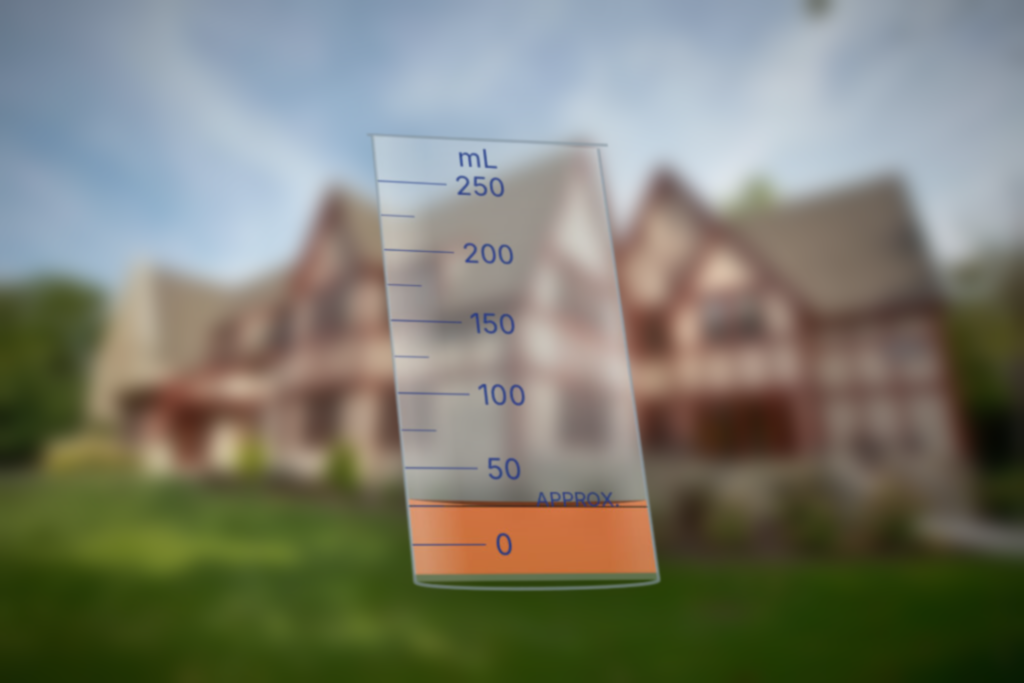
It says 25 mL
